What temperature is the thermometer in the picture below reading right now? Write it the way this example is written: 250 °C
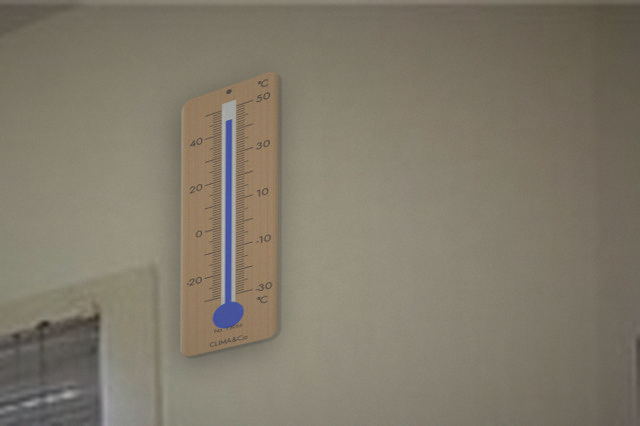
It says 45 °C
